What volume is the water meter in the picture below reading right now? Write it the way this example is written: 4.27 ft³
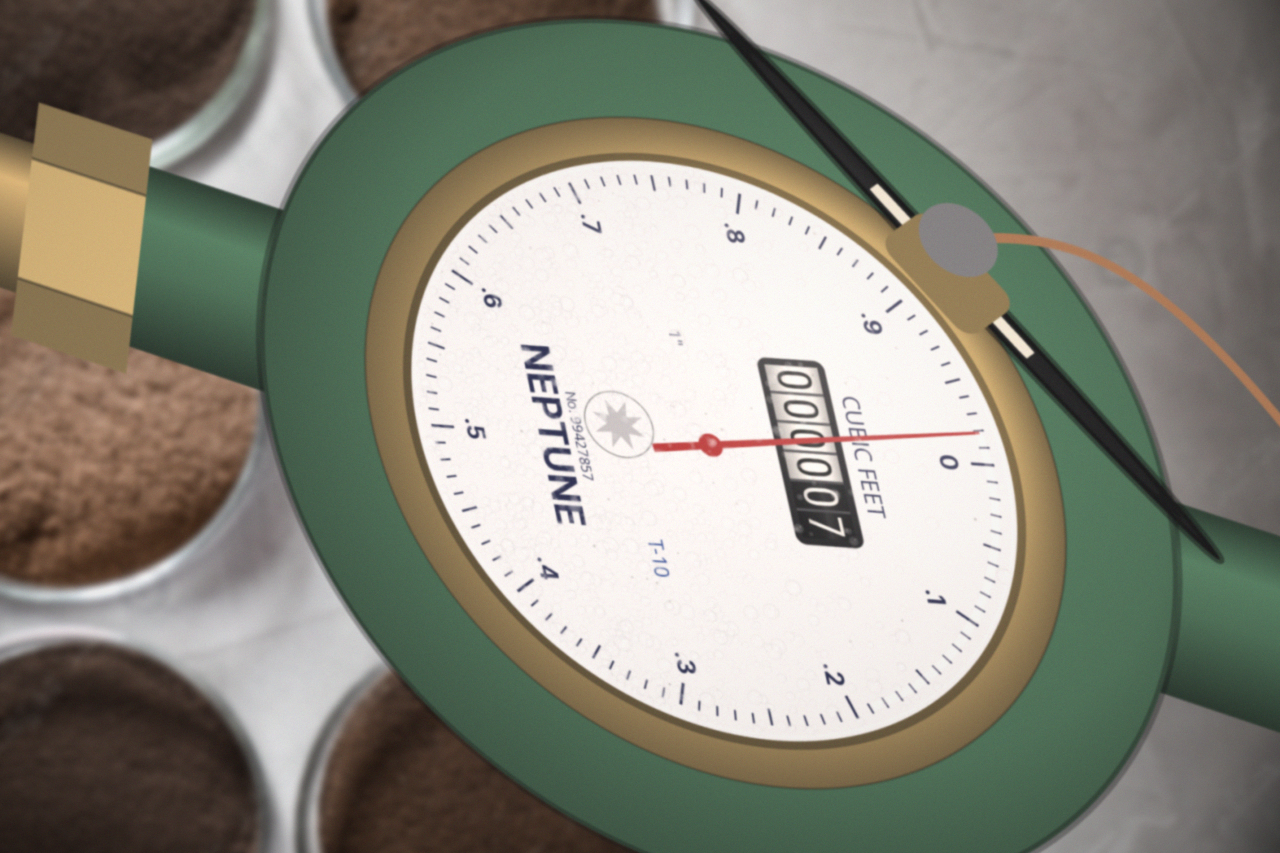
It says 6.98 ft³
